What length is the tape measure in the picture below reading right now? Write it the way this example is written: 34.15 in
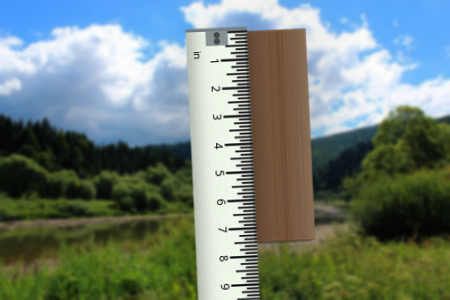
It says 7.5 in
